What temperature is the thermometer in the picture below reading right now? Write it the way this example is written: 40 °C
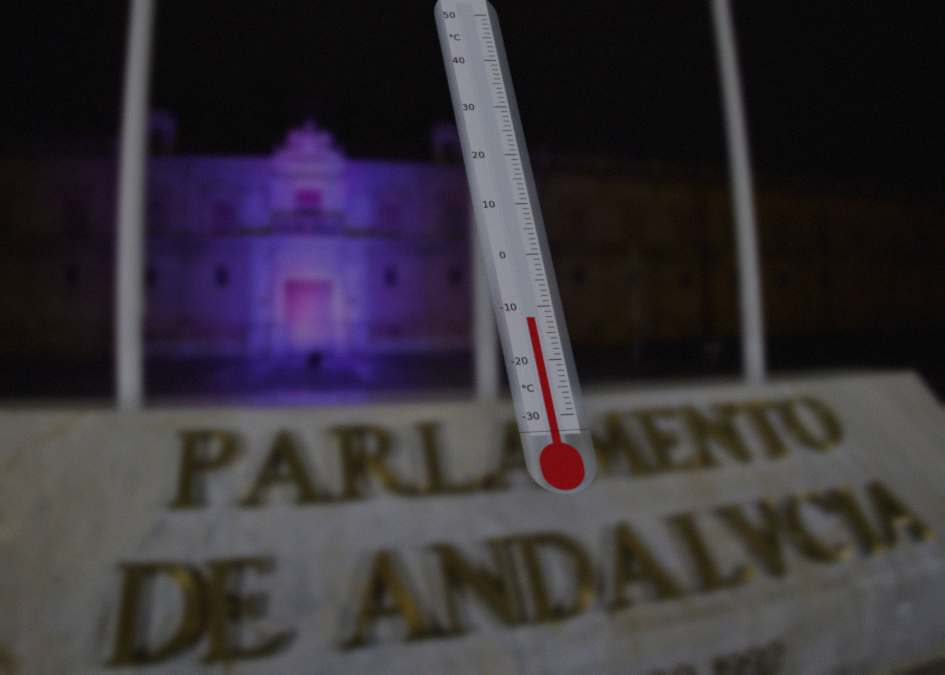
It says -12 °C
